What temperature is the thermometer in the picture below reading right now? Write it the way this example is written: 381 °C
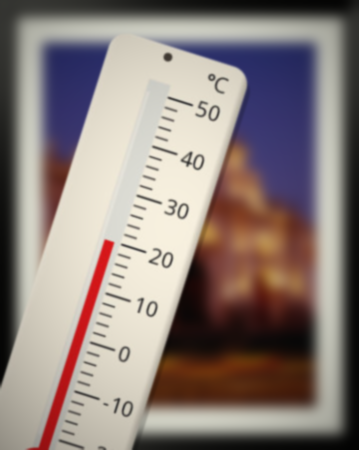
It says 20 °C
